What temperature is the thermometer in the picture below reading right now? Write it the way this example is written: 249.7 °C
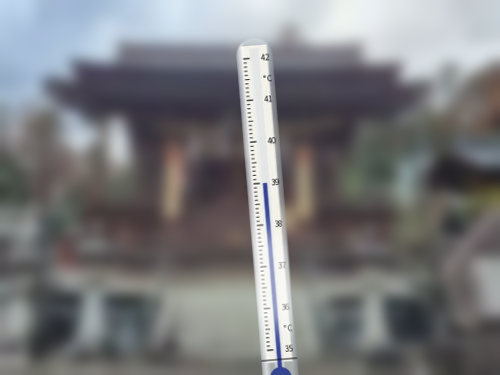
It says 39 °C
